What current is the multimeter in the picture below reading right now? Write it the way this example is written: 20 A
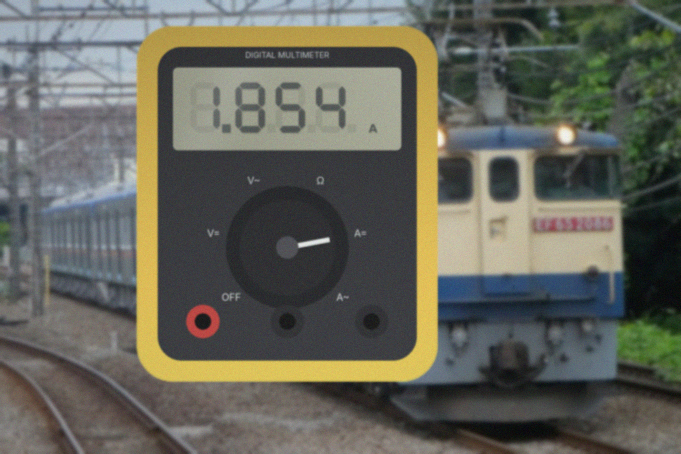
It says 1.854 A
